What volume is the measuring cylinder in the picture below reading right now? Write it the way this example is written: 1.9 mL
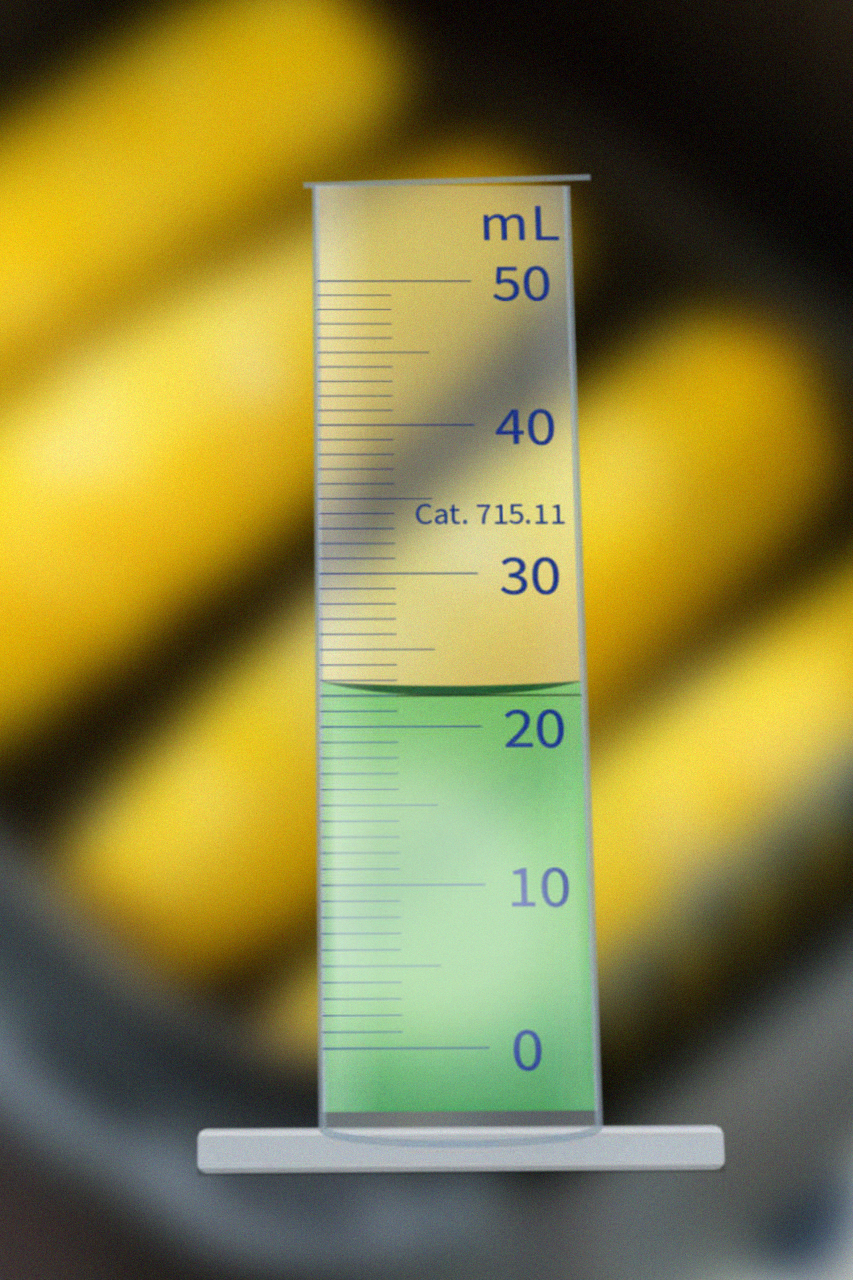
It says 22 mL
